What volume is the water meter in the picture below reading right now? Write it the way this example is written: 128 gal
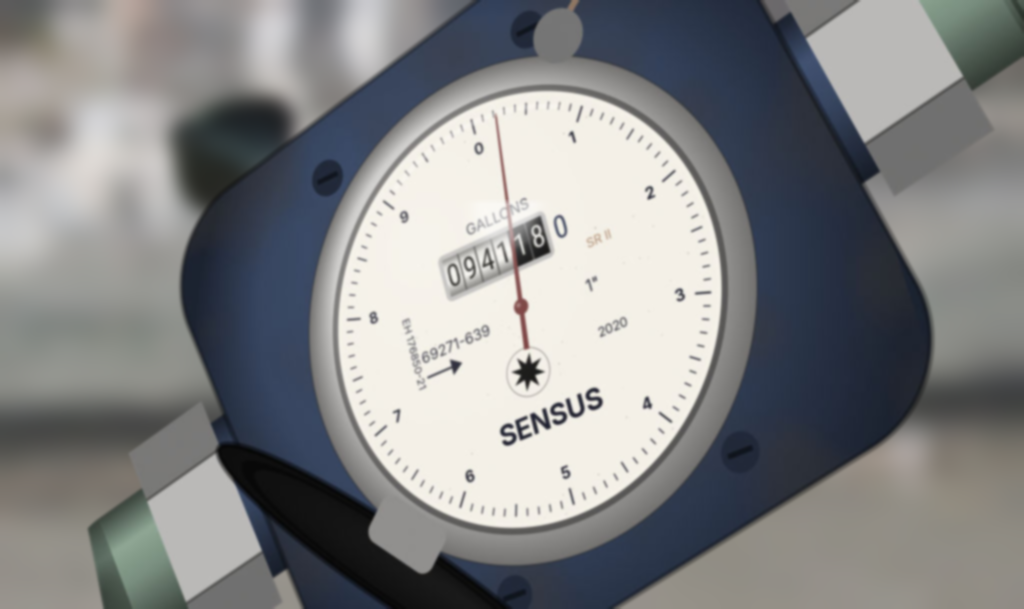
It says 941180.2 gal
